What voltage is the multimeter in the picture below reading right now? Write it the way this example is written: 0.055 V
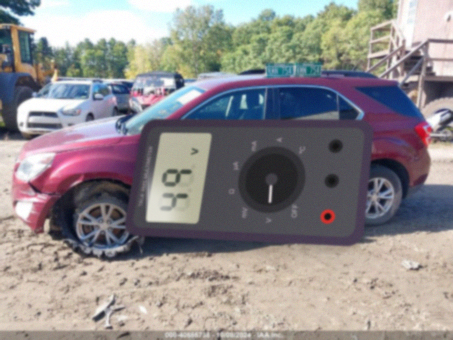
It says 49 V
